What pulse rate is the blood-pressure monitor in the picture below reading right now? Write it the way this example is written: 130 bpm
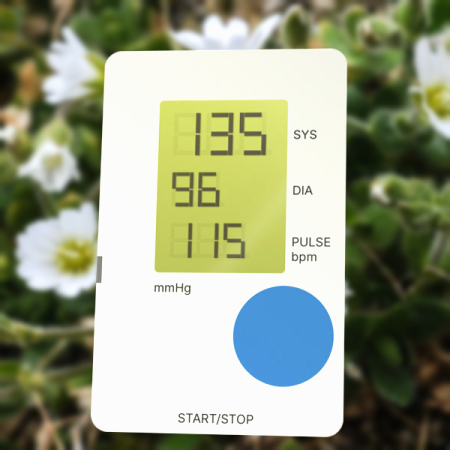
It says 115 bpm
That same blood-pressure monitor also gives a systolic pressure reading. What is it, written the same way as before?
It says 135 mmHg
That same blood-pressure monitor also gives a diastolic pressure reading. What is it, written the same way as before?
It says 96 mmHg
